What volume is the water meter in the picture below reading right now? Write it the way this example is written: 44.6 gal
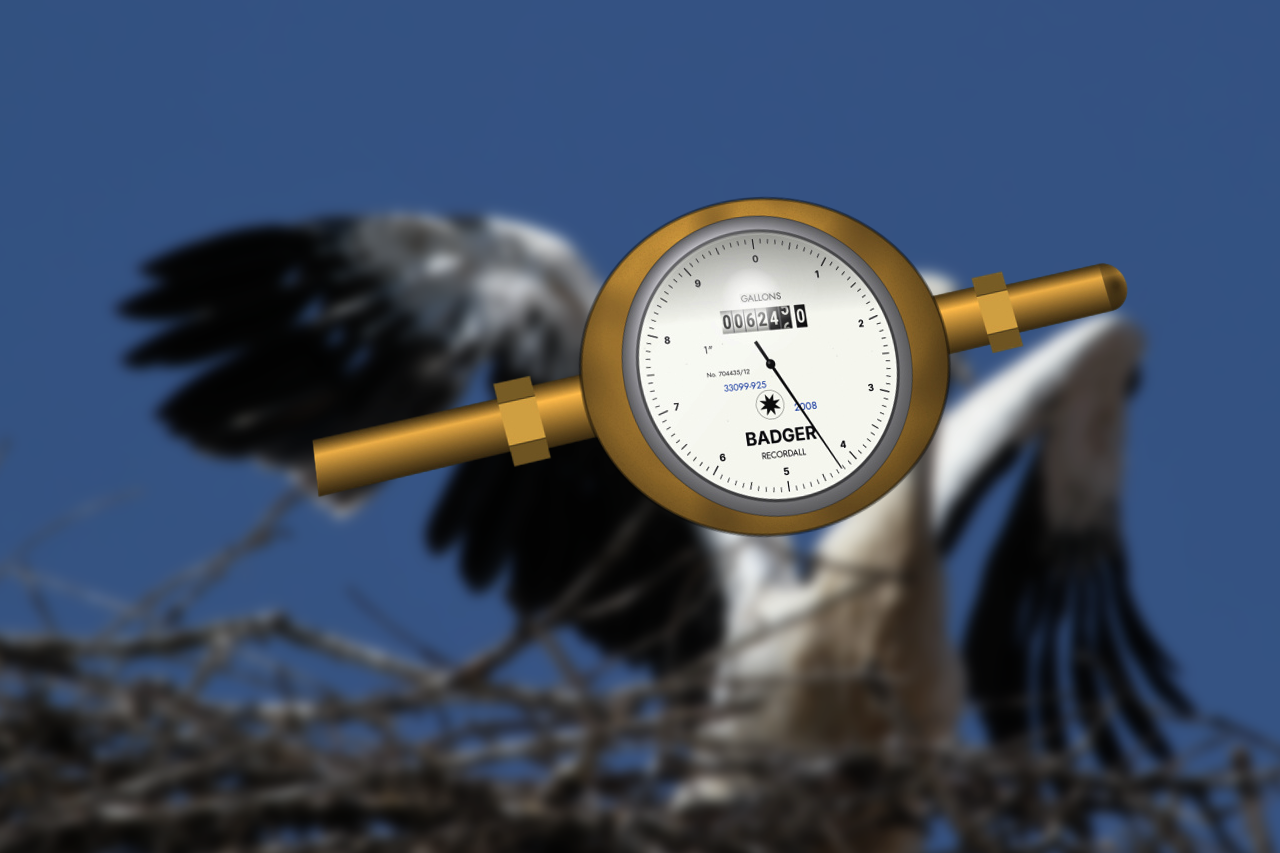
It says 62454.2 gal
